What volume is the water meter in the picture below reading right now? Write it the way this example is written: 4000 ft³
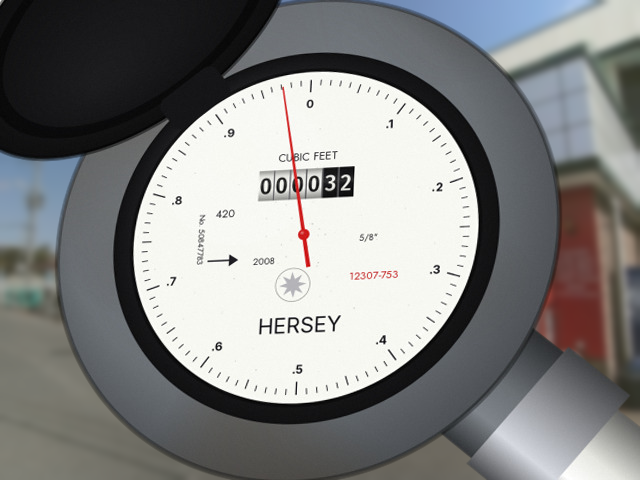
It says 31.97 ft³
